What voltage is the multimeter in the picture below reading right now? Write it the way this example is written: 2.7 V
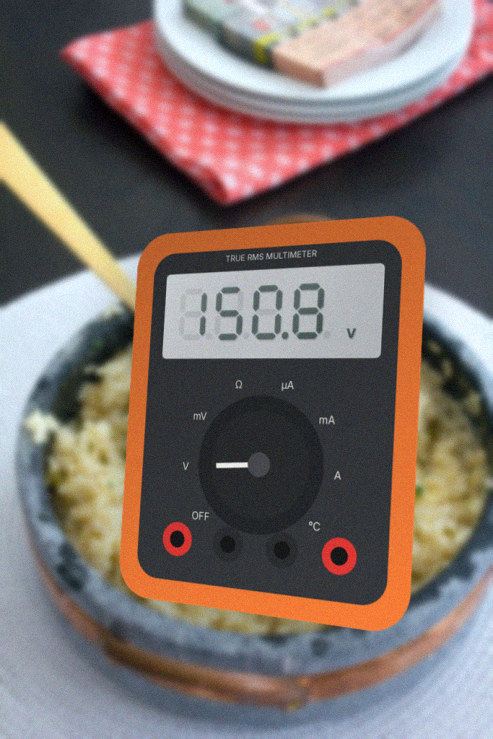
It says 150.8 V
